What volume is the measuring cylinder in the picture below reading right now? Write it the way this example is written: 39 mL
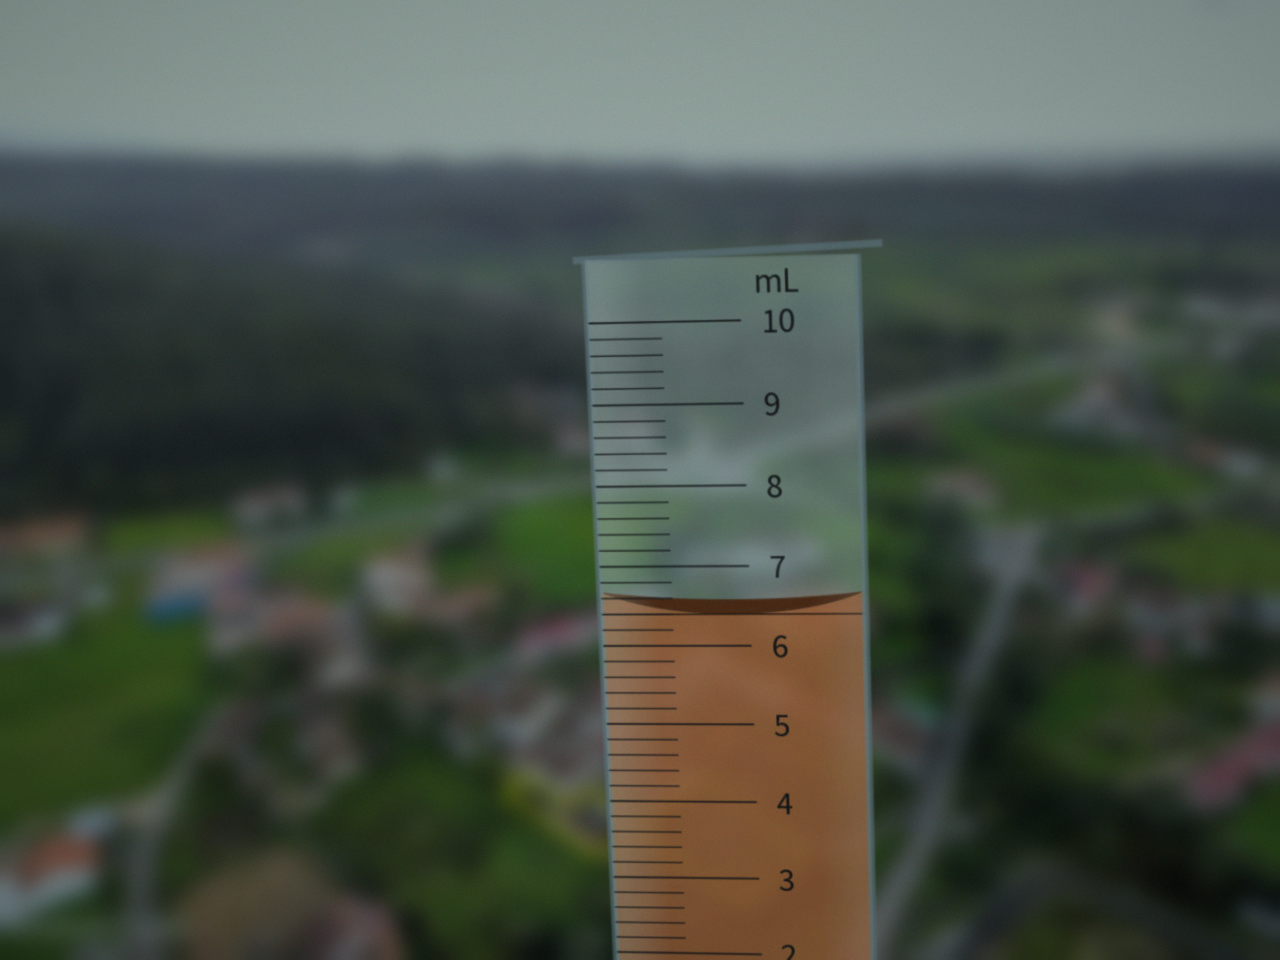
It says 6.4 mL
